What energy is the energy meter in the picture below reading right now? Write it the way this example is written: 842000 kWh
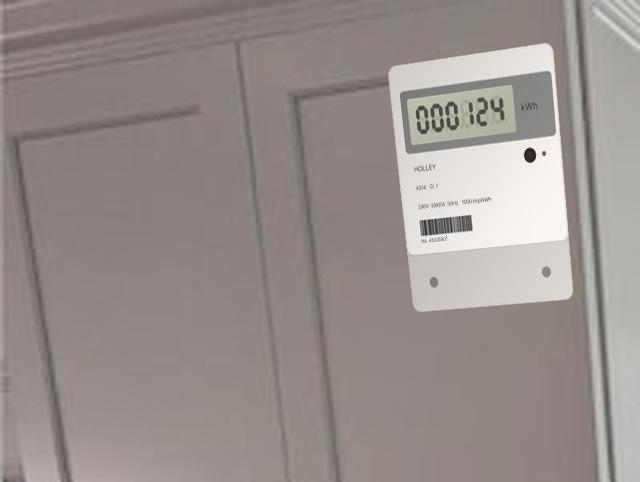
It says 124 kWh
